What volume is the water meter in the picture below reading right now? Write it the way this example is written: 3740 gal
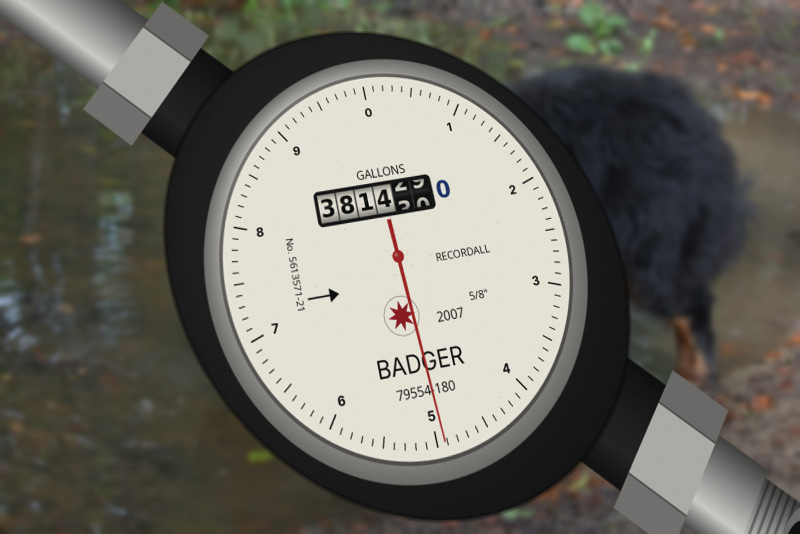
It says 3814294.9 gal
